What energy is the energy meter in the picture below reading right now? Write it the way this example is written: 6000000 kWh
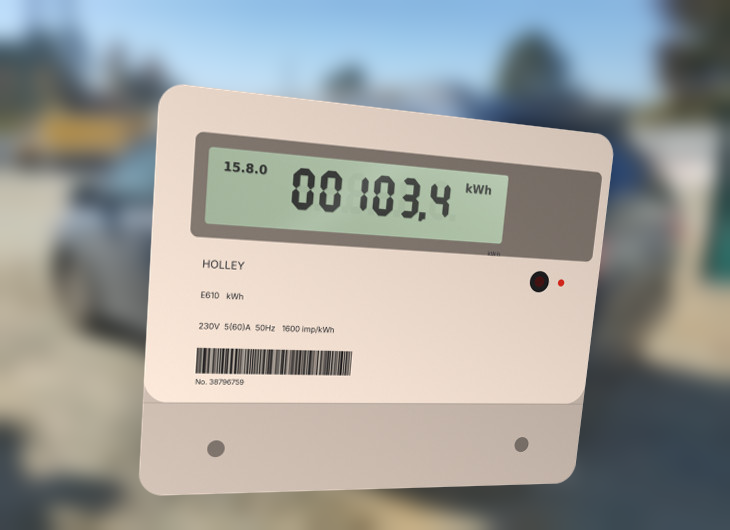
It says 103.4 kWh
